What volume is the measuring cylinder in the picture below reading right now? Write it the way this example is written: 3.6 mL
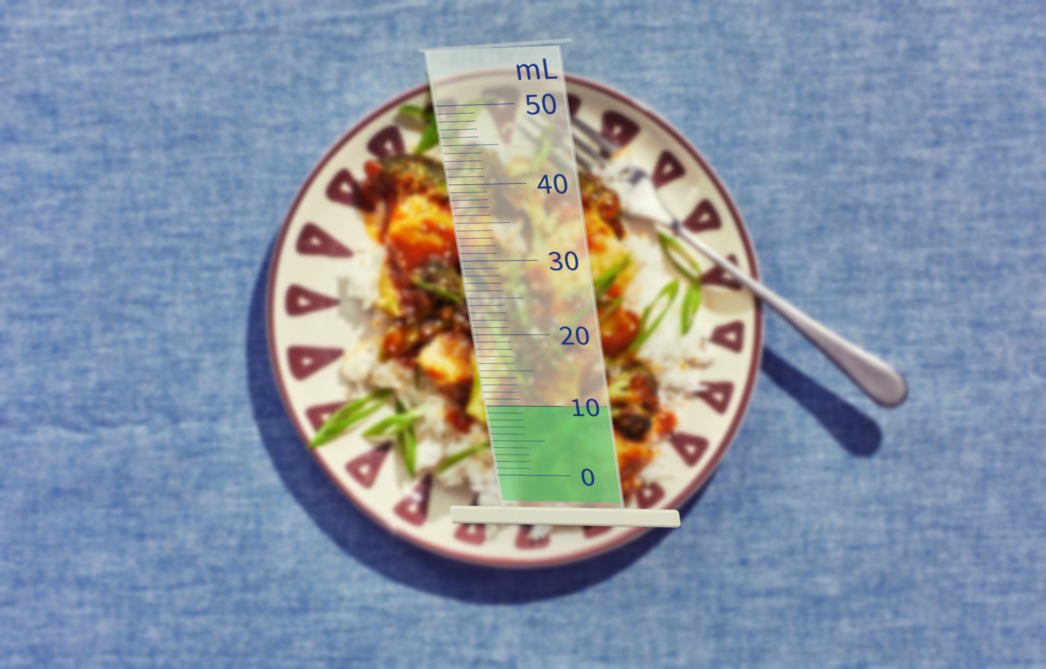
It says 10 mL
